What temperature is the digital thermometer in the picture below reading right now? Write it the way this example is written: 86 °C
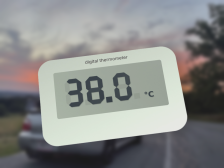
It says 38.0 °C
